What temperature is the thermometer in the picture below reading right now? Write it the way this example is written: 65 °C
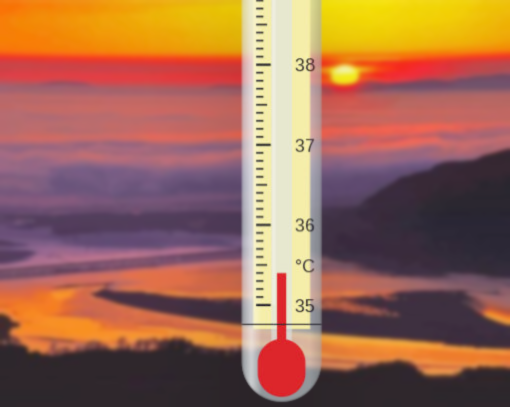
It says 35.4 °C
